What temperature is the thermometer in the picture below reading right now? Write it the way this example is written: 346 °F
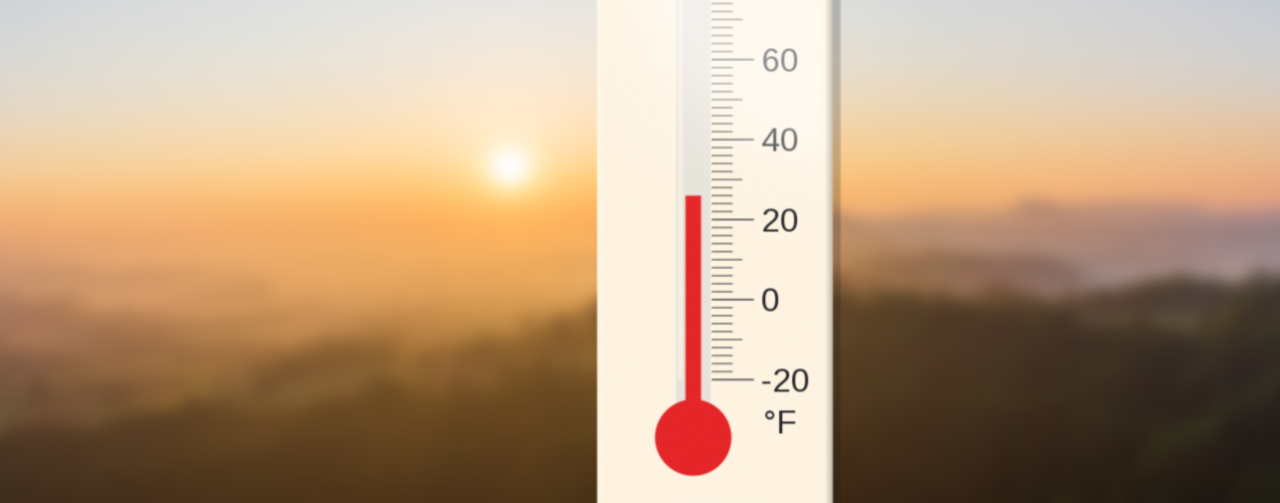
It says 26 °F
